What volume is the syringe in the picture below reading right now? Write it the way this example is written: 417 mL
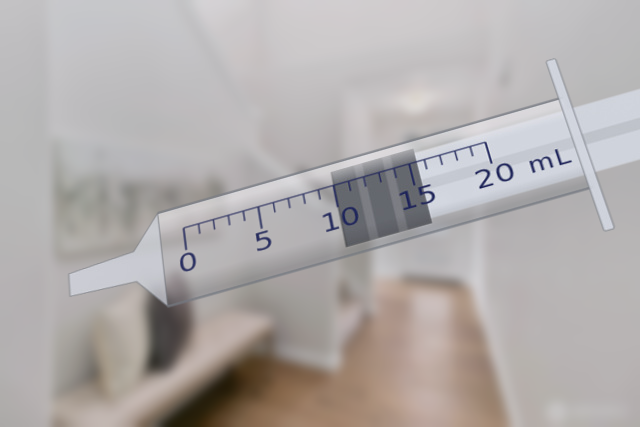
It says 10 mL
